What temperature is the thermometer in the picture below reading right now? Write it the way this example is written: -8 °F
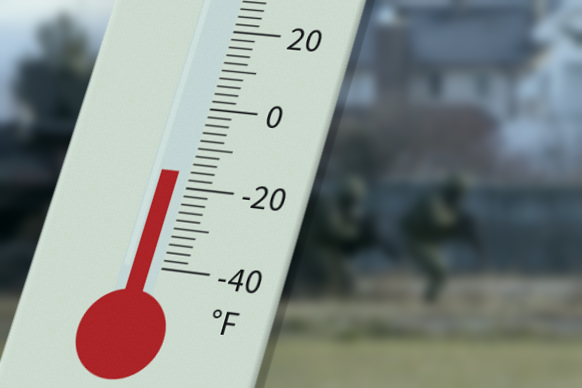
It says -16 °F
